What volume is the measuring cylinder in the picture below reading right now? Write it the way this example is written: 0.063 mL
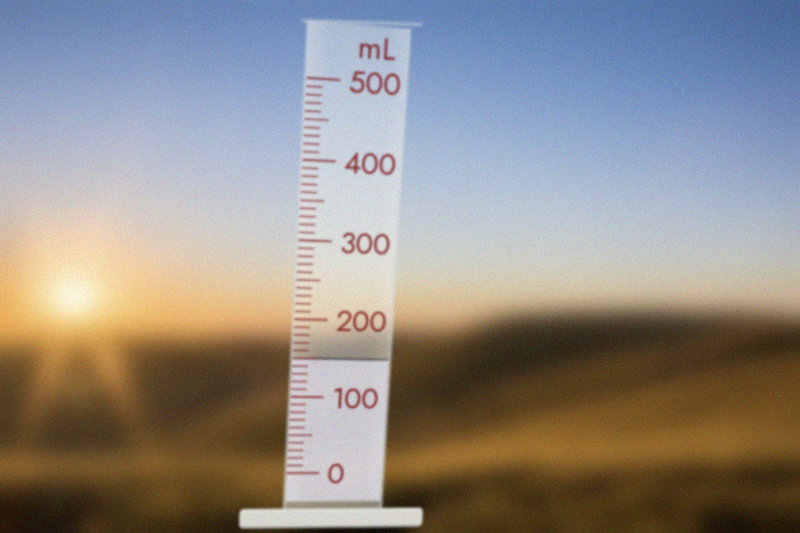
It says 150 mL
